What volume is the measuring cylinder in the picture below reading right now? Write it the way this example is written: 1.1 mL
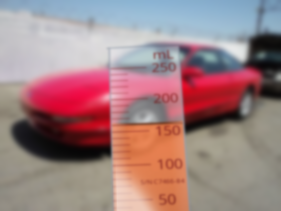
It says 160 mL
